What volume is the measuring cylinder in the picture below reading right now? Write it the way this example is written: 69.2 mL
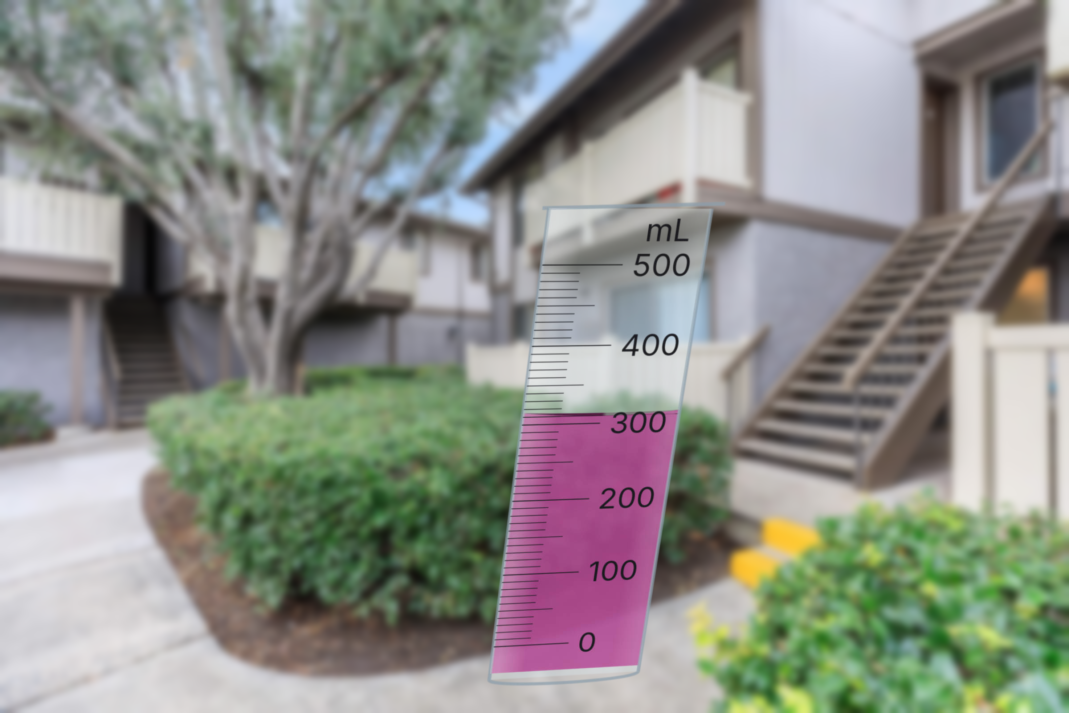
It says 310 mL
